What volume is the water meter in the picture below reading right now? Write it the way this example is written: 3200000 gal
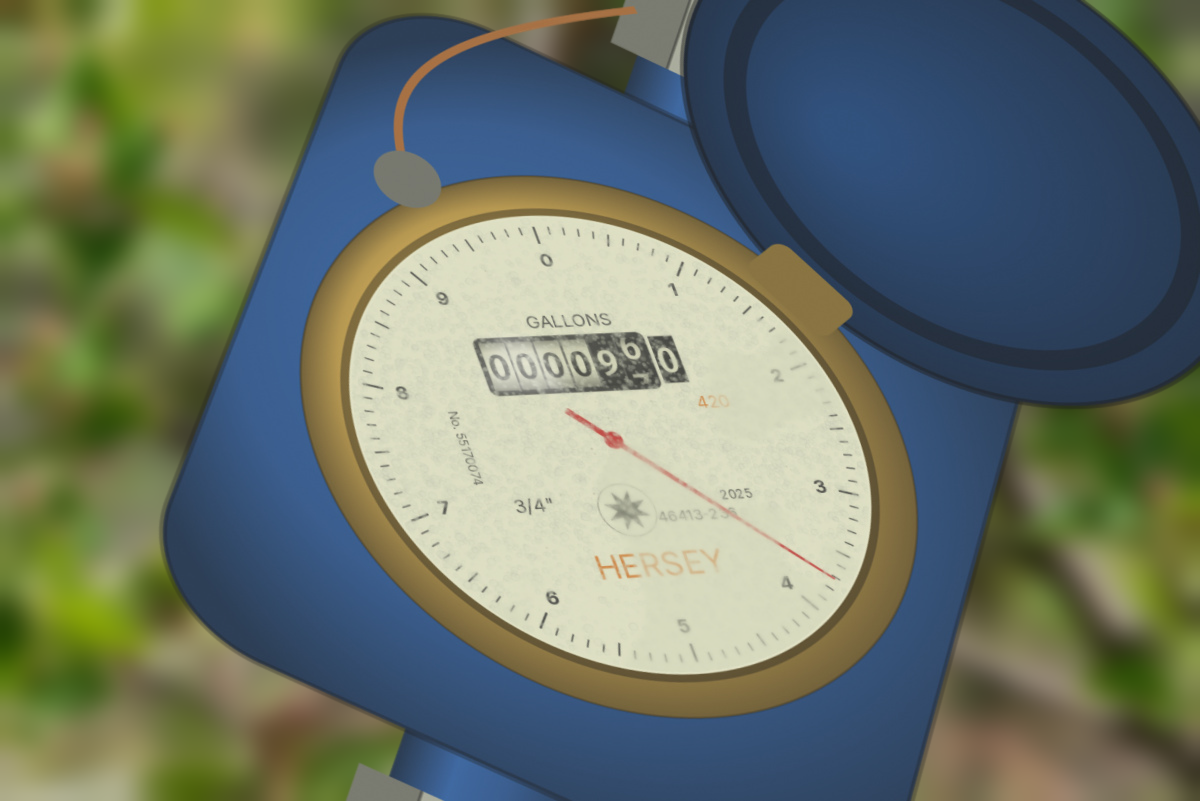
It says 963.7 gal
